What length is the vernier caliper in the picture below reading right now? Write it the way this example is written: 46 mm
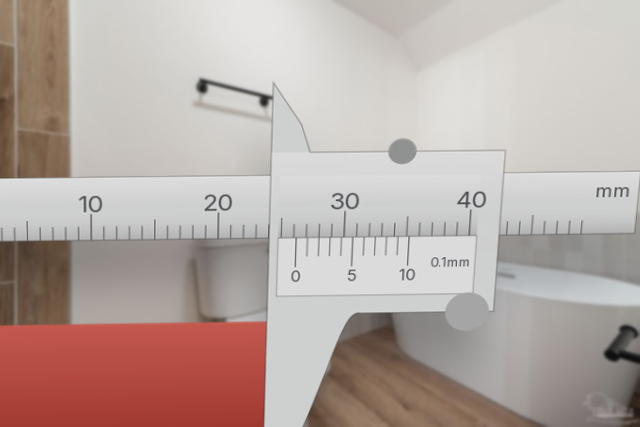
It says 26.2 mm
